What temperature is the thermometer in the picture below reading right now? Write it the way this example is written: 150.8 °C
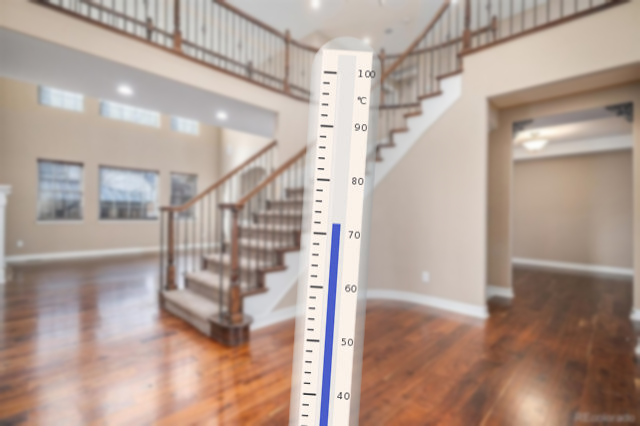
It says 72 °C
